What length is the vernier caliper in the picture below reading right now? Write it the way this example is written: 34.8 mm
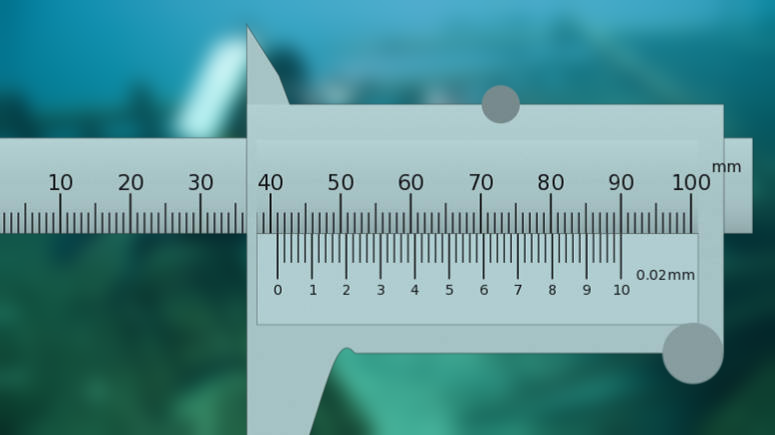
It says 41.0 mm
